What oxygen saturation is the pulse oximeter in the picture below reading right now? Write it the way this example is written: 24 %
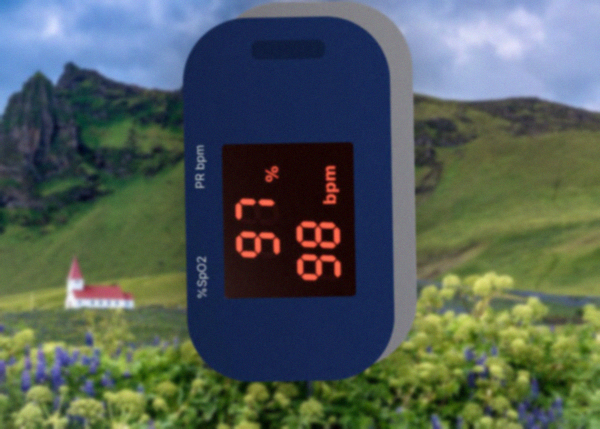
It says 97 %
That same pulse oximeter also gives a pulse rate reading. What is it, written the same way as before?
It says 98 bpm
